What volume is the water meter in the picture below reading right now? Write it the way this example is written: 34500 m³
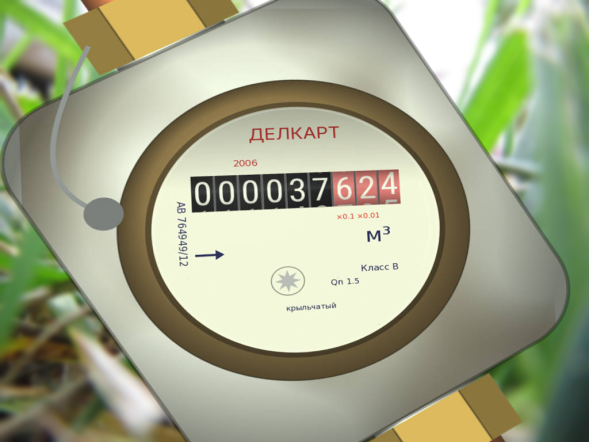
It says 37.624 m³
